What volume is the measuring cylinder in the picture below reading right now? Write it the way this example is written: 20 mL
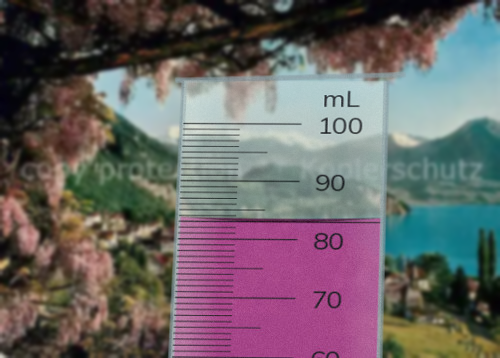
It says 83 mL
